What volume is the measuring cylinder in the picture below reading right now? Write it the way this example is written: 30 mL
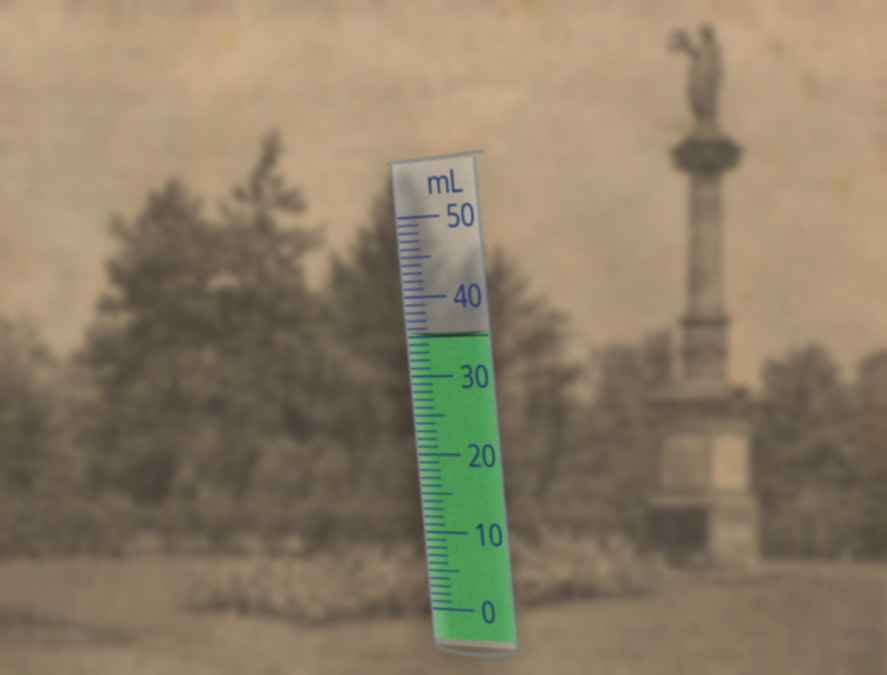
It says 35 mL
